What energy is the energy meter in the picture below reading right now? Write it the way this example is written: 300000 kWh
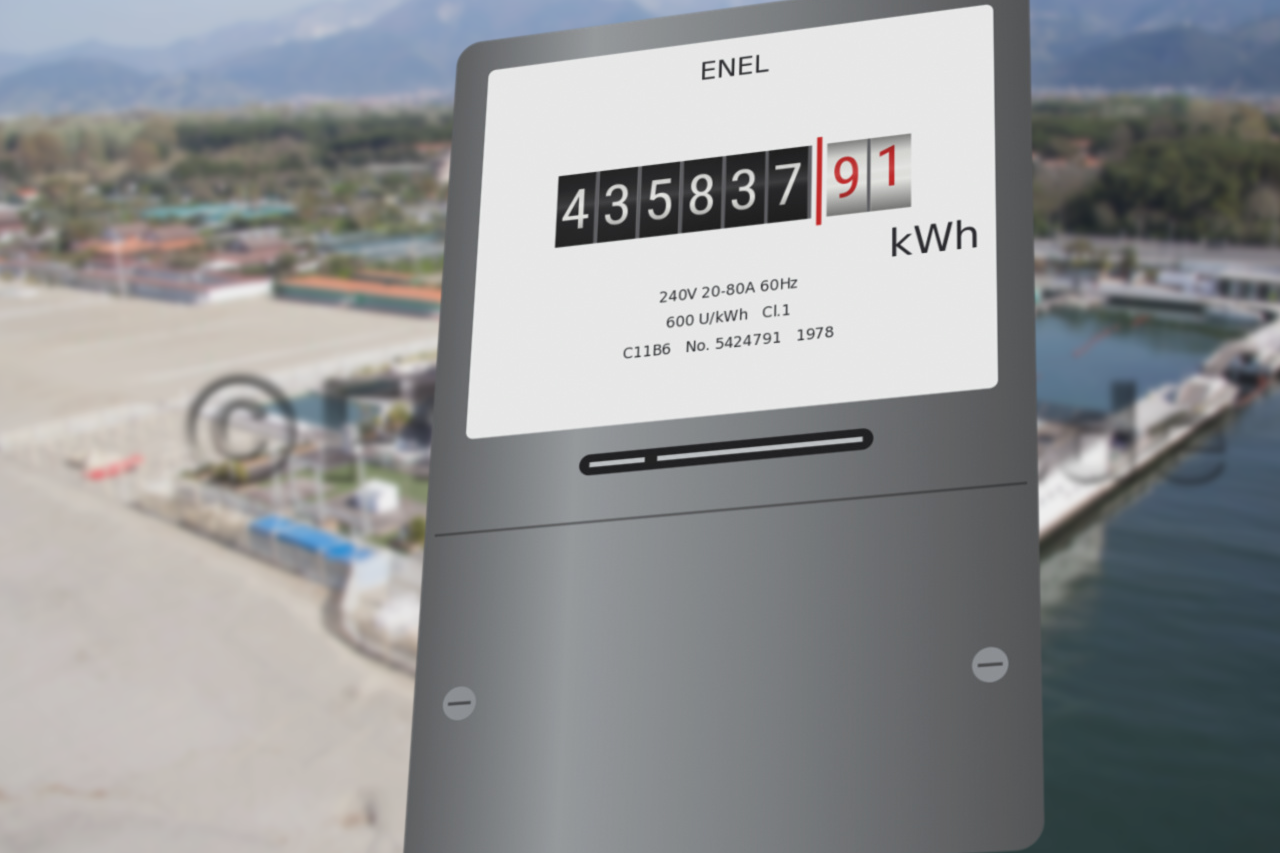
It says 435837.91 kWh
